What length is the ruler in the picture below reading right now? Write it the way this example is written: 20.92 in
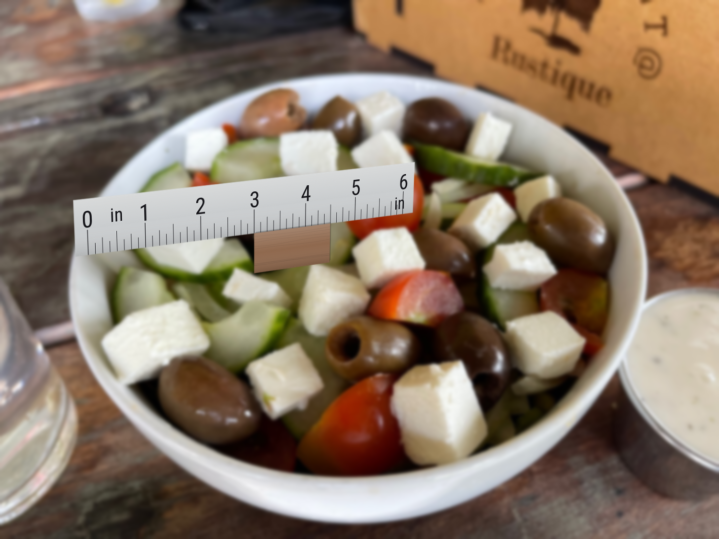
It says 1.5 in
